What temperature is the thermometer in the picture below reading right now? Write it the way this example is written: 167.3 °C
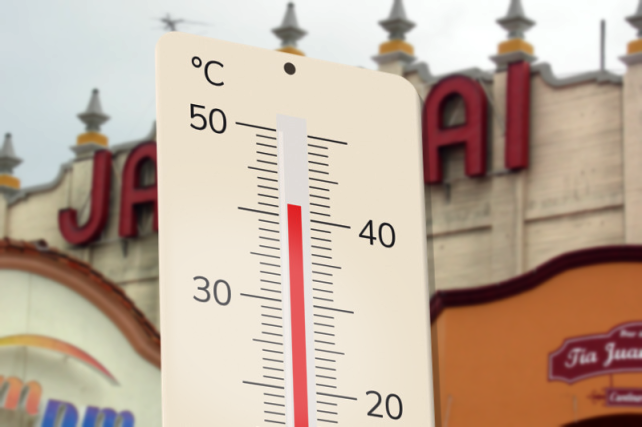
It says 41.5 °C
